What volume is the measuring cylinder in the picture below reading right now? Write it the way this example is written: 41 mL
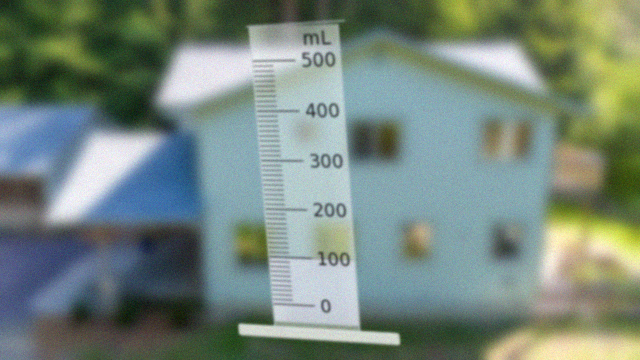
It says 100 mL
